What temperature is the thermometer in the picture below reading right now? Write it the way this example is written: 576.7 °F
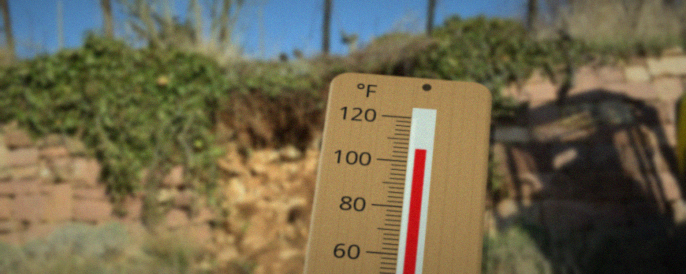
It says 106 °F
